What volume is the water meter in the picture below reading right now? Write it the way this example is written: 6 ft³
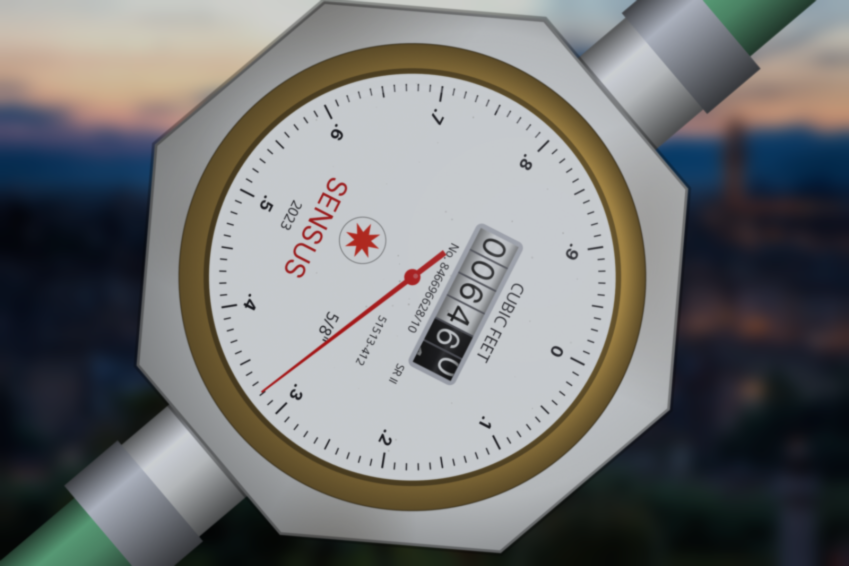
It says 6460.32 ft³
